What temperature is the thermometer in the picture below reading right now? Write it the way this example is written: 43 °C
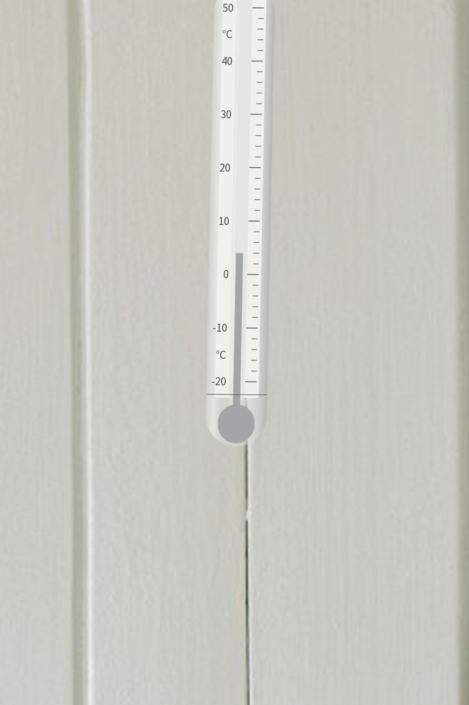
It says 4 °C
